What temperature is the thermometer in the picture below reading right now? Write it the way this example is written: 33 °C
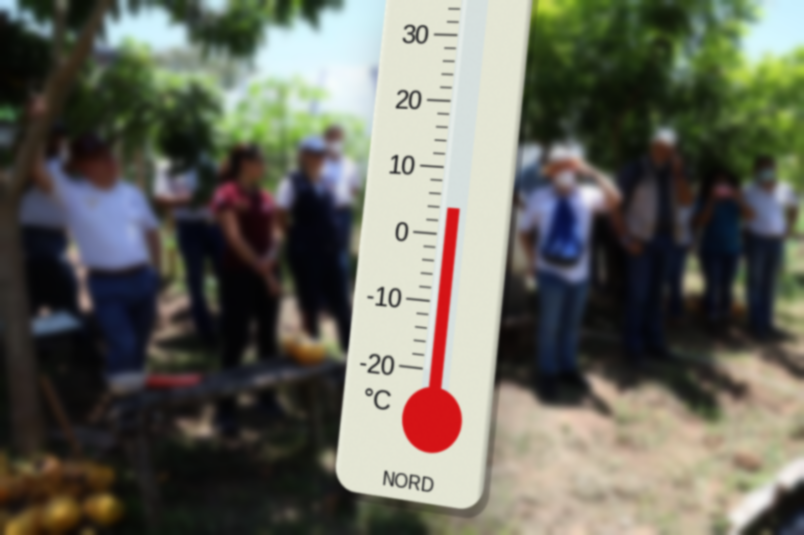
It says 4 °C
